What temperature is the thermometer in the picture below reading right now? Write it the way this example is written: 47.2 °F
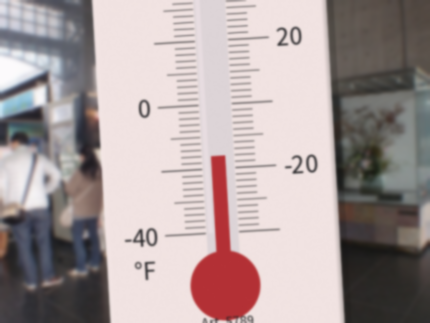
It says -16 °F
